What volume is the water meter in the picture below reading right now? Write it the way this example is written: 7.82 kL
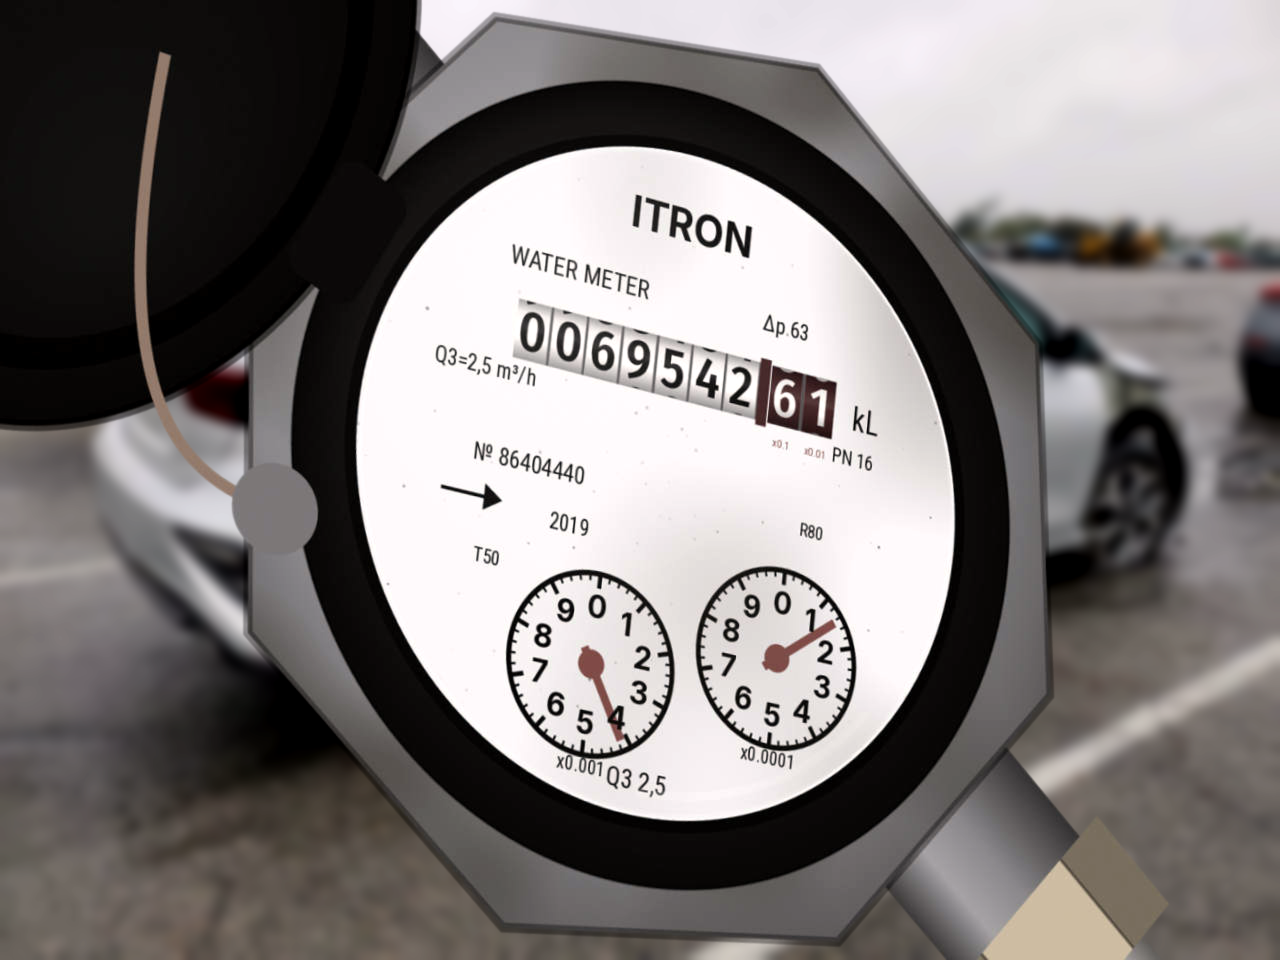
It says 69542.6141 kL
